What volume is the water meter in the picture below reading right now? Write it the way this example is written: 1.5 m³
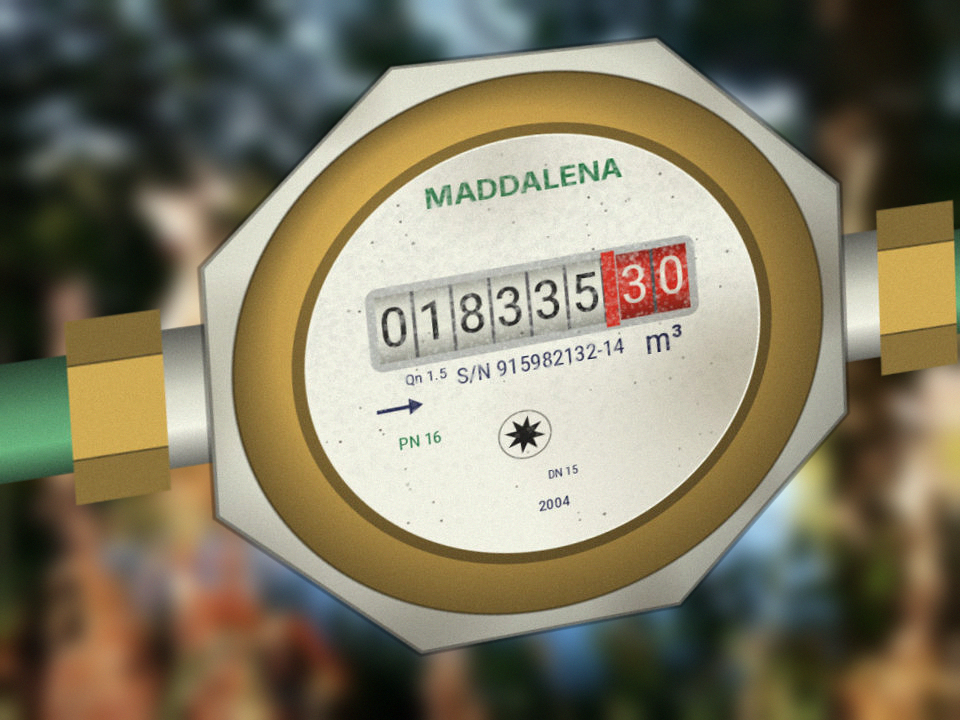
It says 18335.30 m³
